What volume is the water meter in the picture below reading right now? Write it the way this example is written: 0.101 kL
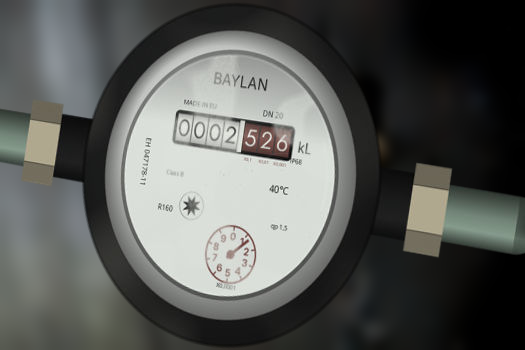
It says 2.5261 kL
